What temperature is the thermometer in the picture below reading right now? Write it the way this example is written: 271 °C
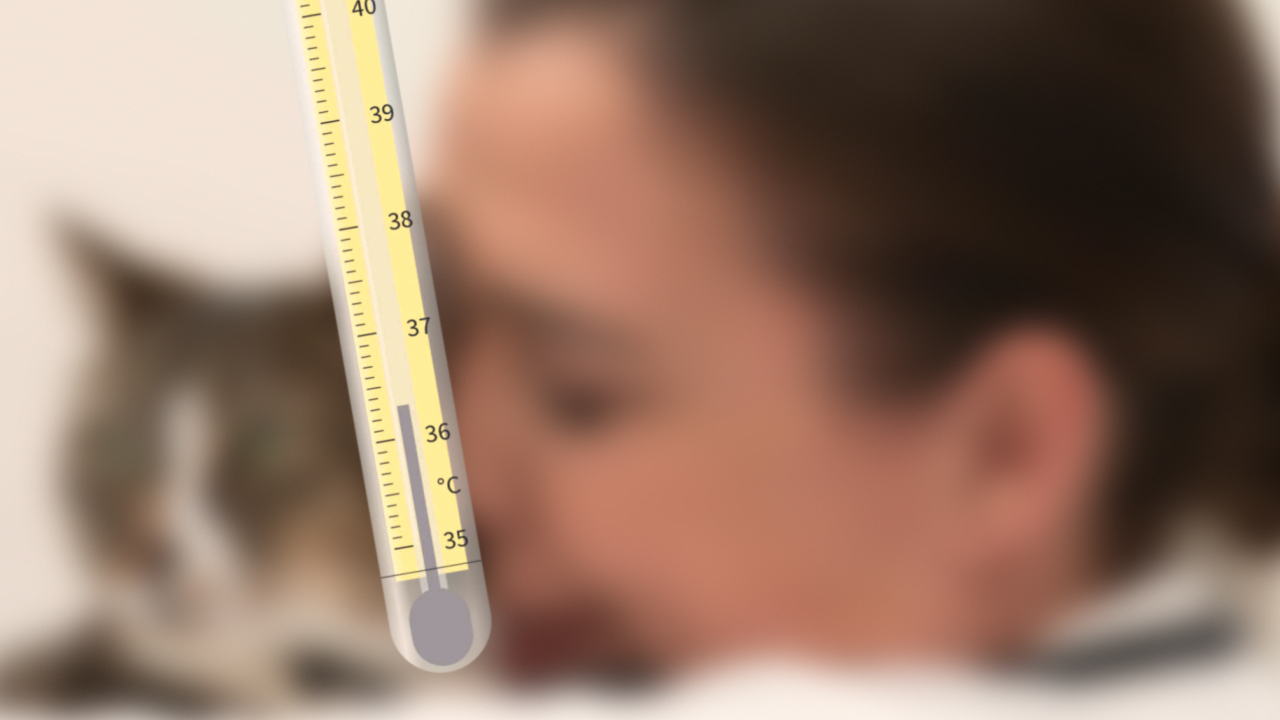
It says 36.3 °C
